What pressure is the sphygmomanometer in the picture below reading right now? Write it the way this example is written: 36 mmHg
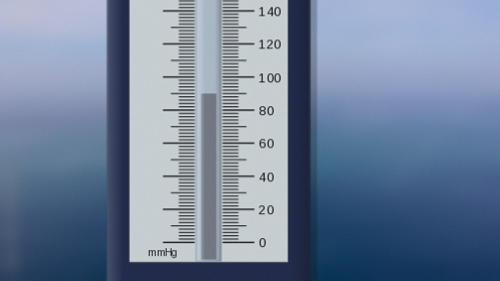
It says 90 mmHg
